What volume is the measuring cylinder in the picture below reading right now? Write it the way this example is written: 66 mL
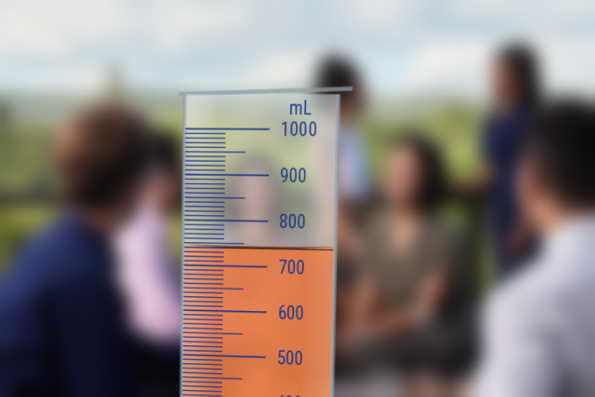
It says 740 mL
